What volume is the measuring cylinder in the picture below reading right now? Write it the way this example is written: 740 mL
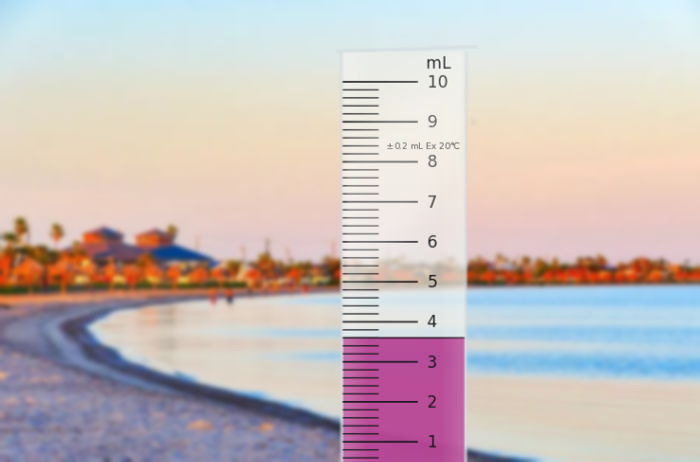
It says 3.6 mL
